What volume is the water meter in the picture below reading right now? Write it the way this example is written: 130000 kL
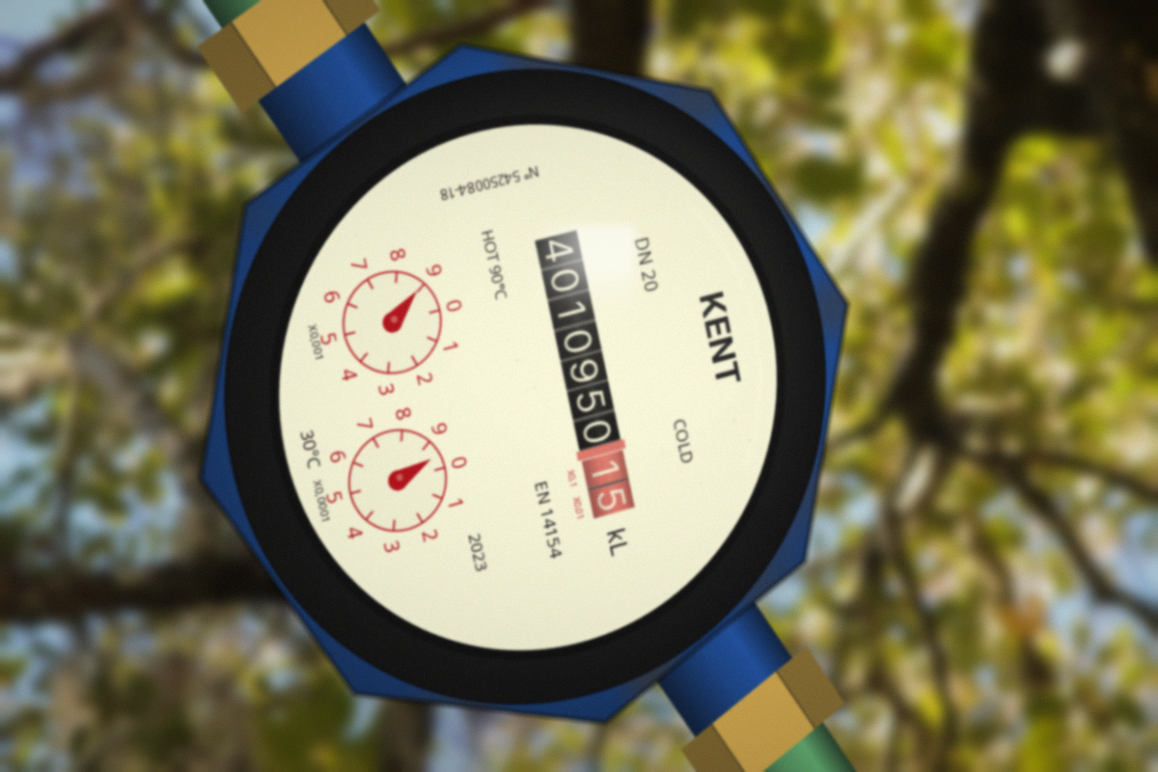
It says 4010950.1589 kL
